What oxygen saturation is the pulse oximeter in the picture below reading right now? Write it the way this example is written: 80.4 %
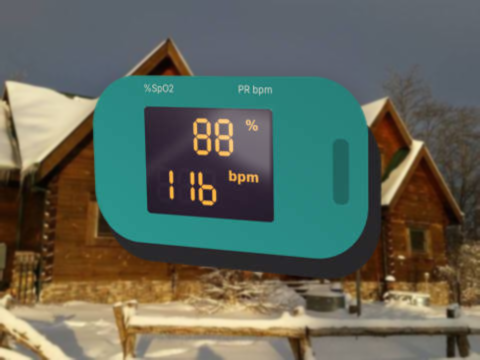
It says 88 %
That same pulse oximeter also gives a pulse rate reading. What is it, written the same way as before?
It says 116 bpm
